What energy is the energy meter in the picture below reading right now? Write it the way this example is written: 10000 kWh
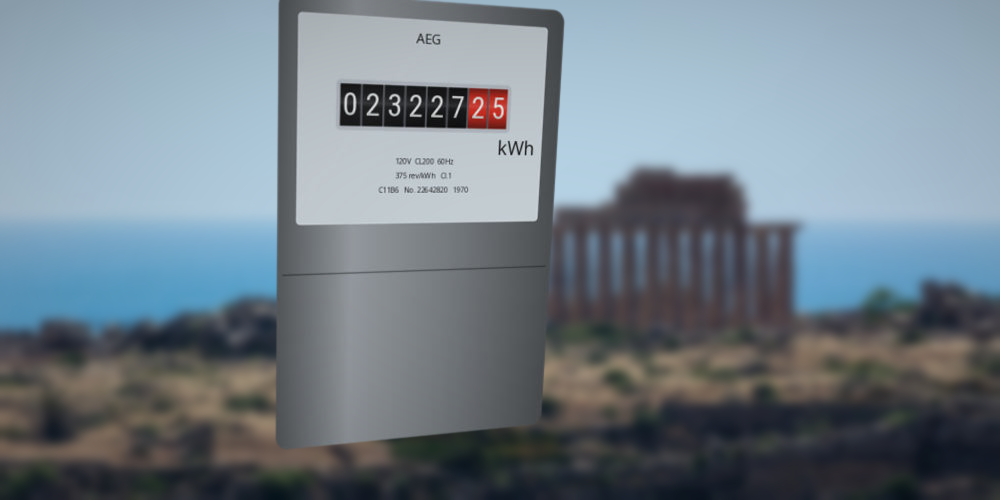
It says 23227.25 kWh
